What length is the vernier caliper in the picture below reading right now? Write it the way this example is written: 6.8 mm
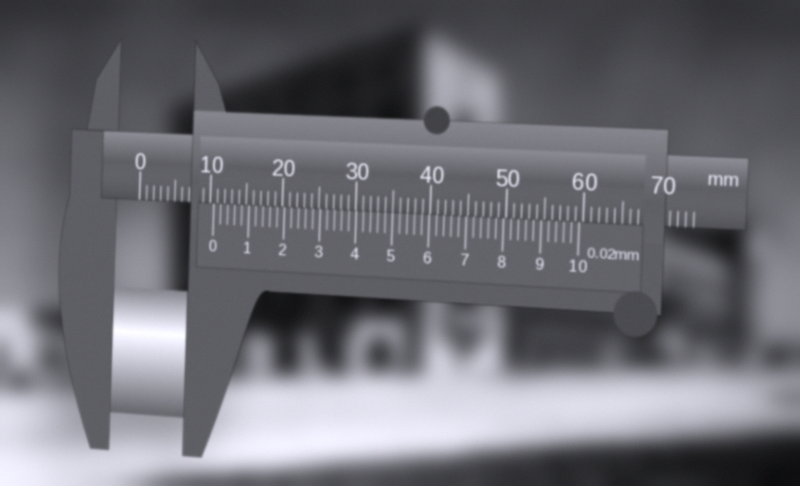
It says 10.5 mm
